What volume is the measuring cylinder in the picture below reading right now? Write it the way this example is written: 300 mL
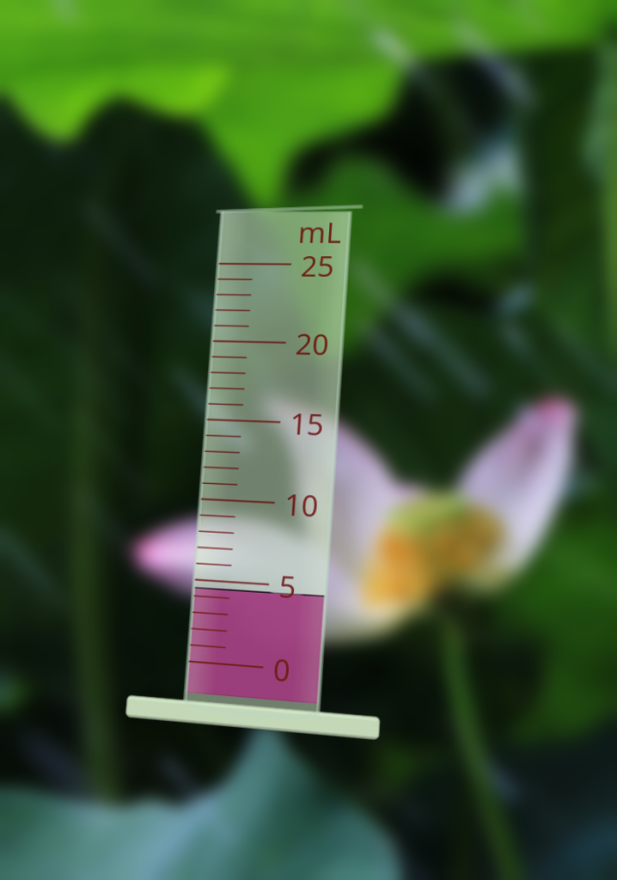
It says 4.5 mL
